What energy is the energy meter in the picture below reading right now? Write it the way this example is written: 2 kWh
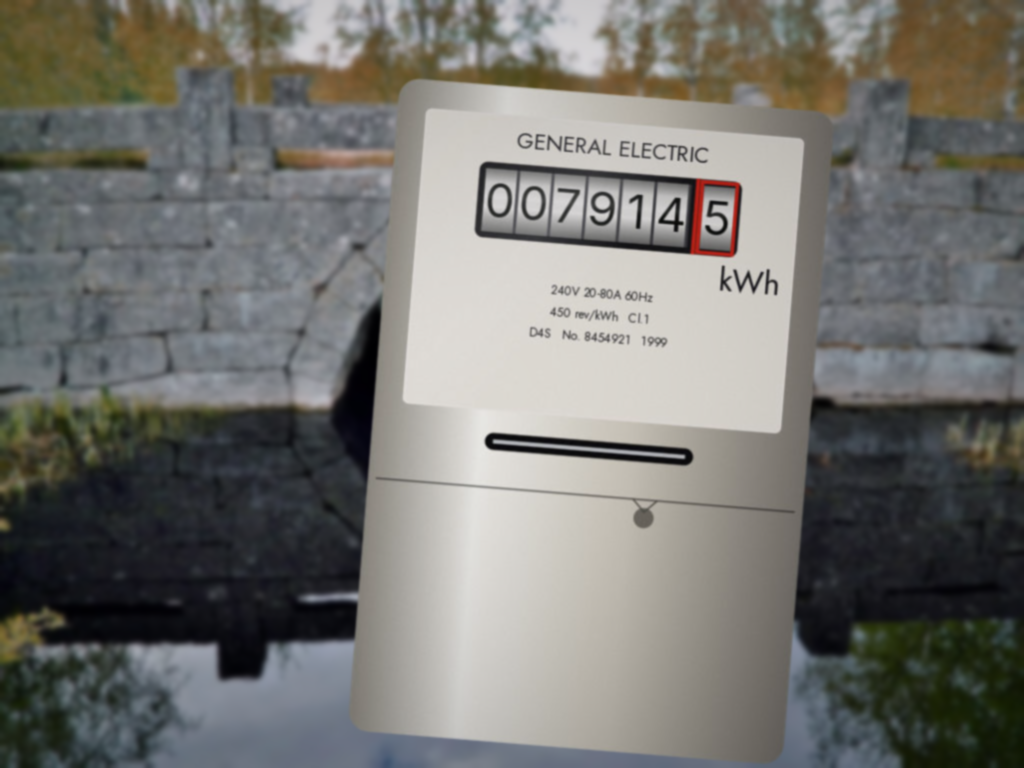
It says 7914.5 kWh
